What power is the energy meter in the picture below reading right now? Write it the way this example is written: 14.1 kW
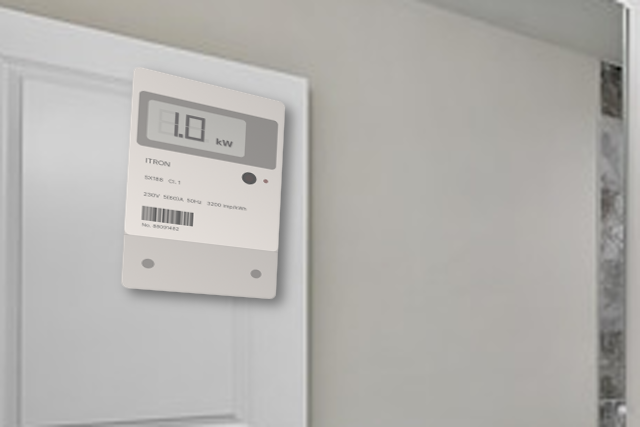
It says 1.0 kW
